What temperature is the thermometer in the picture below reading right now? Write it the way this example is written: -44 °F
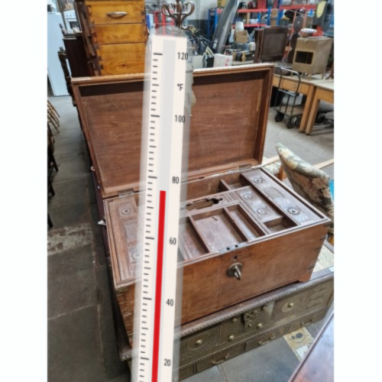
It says 76 °F
